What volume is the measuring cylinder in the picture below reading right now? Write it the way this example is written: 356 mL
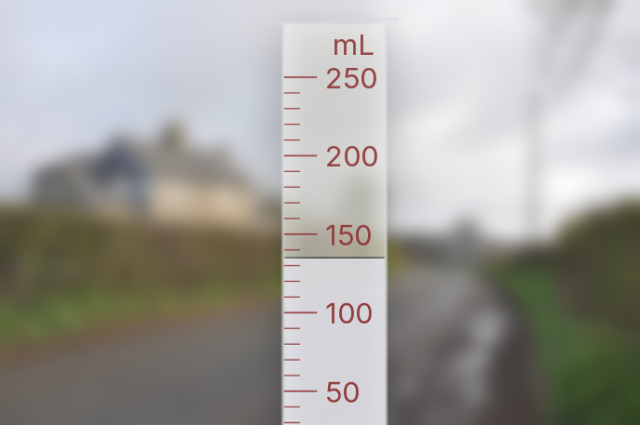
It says 135 mL
